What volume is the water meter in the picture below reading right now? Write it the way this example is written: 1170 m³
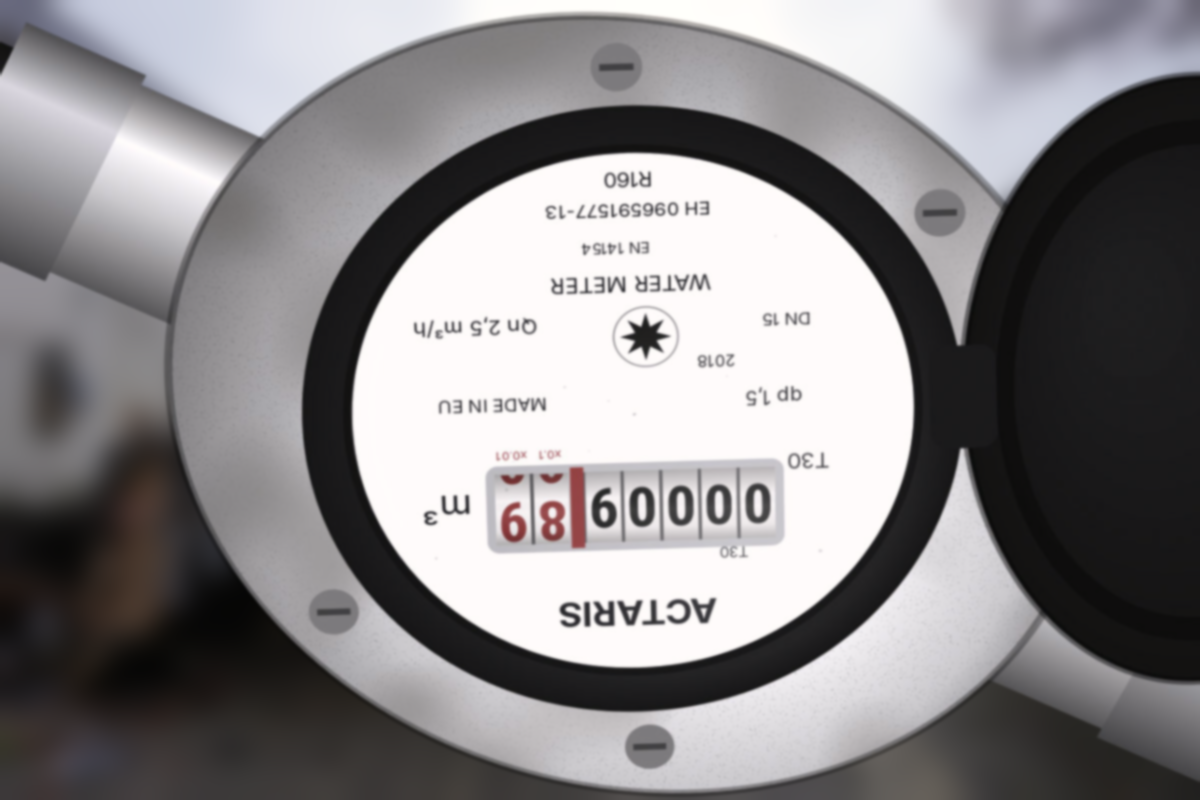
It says 9.89 m³
